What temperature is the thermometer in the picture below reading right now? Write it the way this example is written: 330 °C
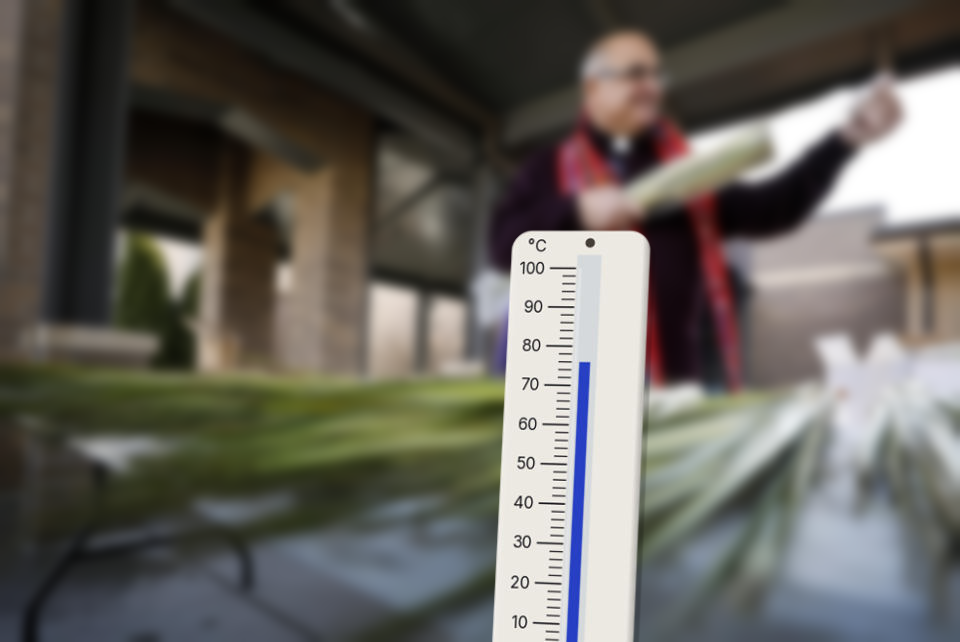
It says 76 °C
